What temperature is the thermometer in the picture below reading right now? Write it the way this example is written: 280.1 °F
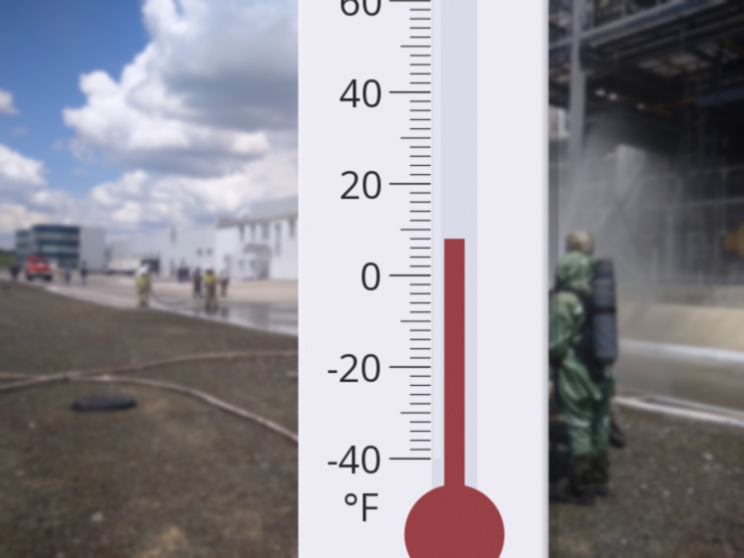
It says 8 °F
